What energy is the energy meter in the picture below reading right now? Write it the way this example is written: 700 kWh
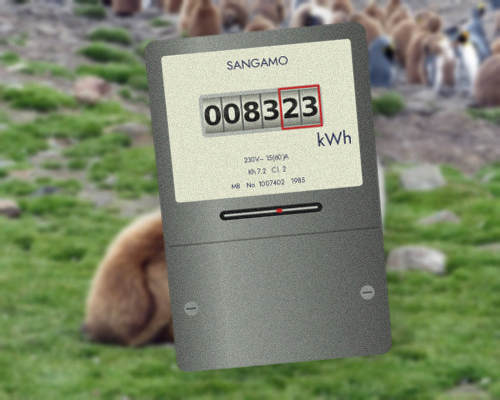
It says 83.23 kWh
